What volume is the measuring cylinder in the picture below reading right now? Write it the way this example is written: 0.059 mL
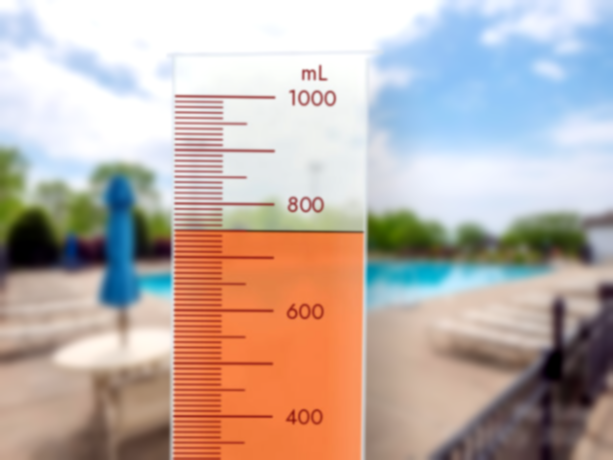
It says 750 mL
